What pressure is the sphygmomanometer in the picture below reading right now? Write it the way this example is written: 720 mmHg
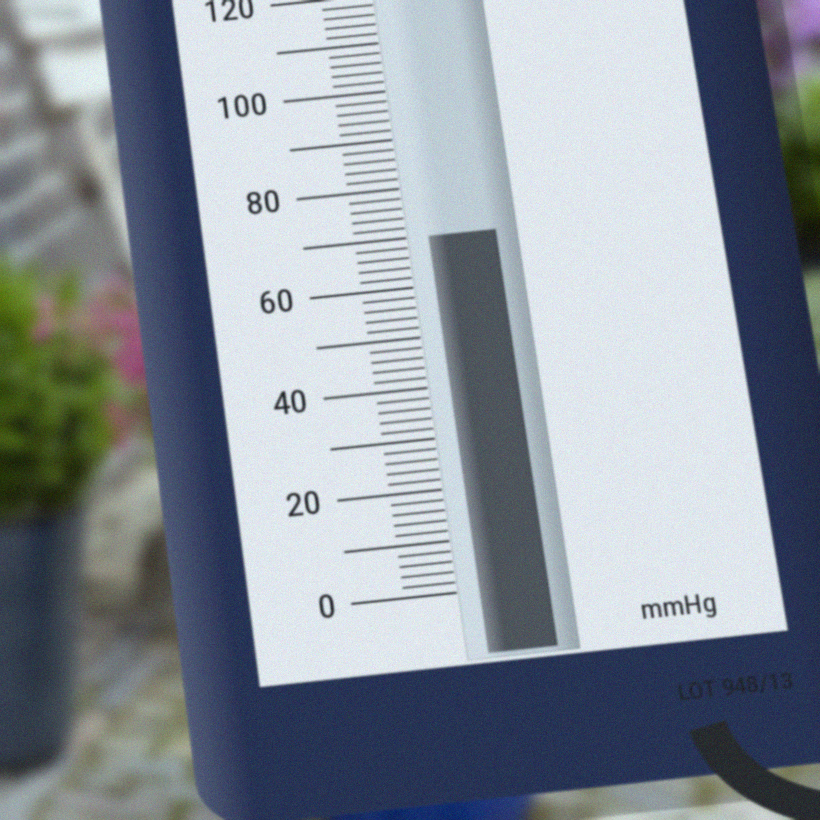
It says 70 mmHg
